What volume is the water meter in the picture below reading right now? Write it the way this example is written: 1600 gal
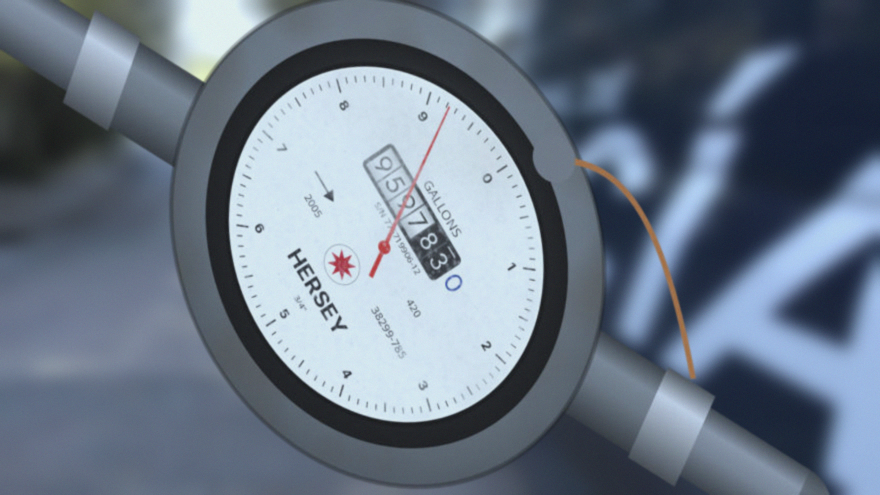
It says 9597829.2 gal
